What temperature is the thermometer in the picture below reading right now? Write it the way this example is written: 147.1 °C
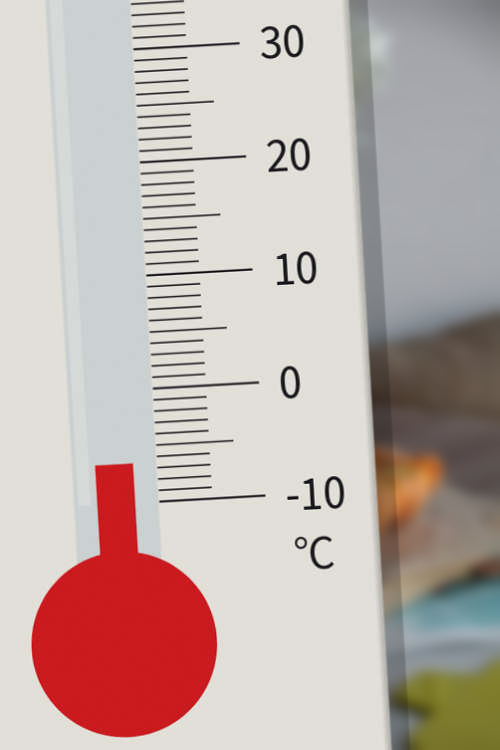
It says -6.5 °C
